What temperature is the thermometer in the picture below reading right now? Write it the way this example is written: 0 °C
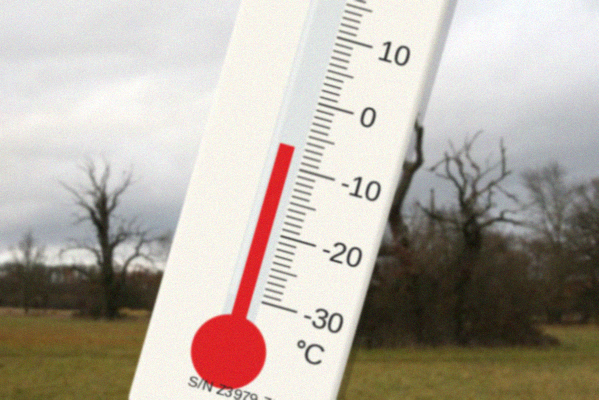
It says -7 °C
